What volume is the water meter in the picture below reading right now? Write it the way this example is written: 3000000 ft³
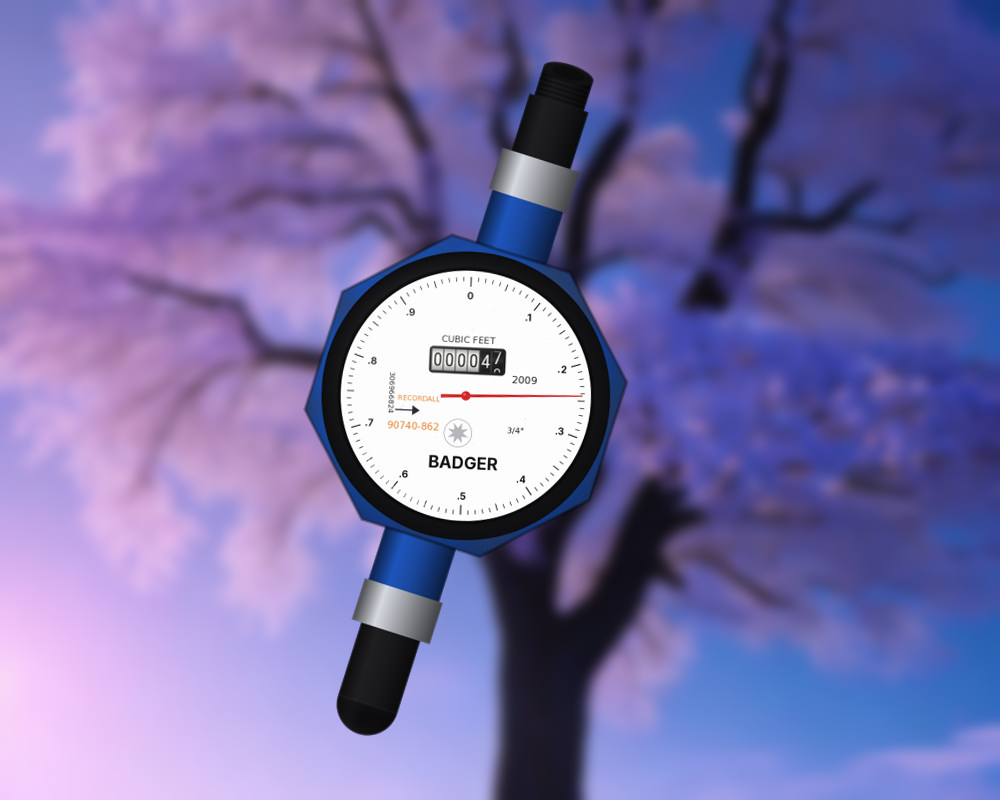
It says 47.24 ft³
